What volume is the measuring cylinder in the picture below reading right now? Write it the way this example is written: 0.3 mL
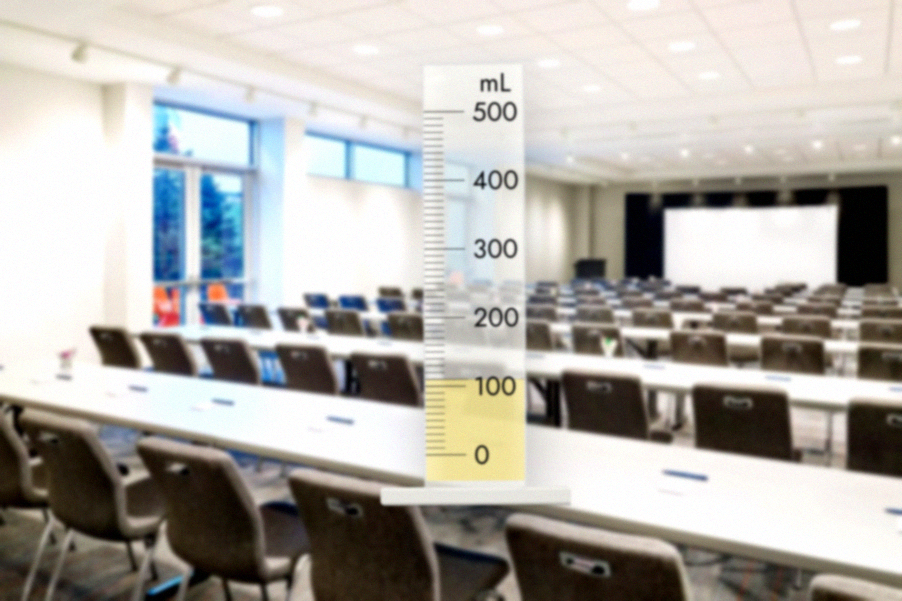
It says 110 mL
